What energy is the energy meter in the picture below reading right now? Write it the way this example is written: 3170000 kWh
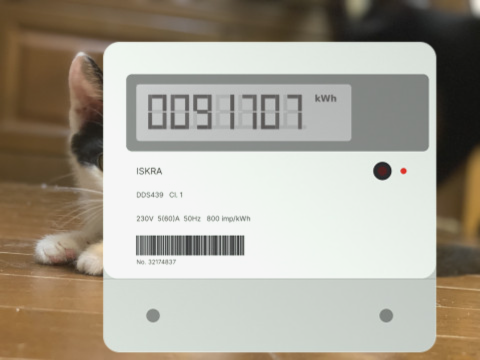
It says 91707 kWh
